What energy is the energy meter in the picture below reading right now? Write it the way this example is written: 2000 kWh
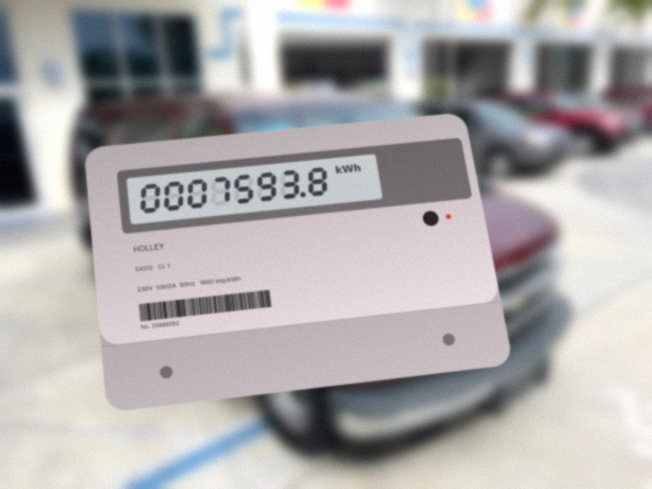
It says 7593.8 kWh
